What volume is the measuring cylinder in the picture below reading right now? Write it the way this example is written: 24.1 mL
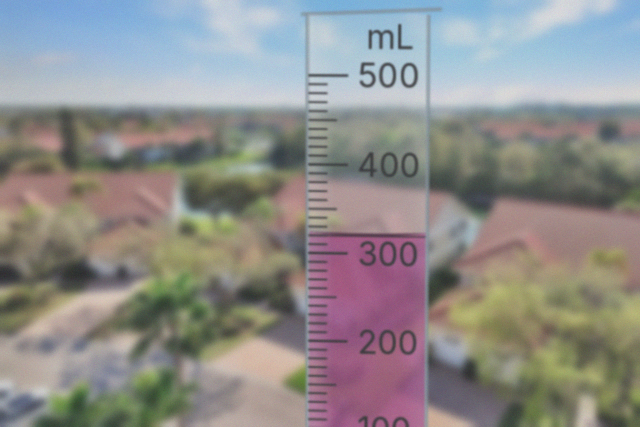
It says 320 mL
